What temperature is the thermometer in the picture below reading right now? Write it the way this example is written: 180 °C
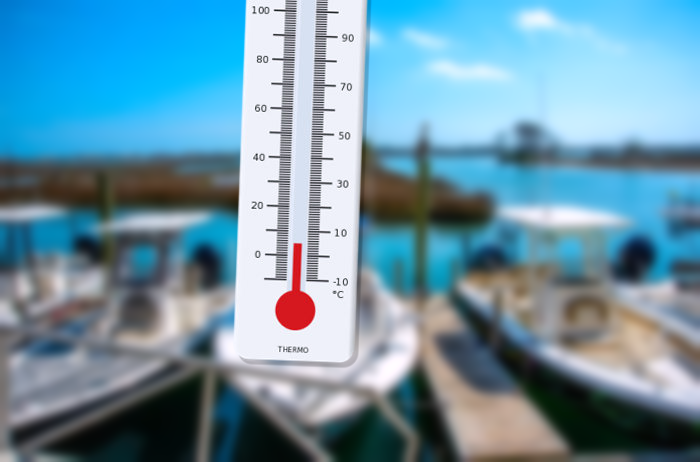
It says 5 °C
